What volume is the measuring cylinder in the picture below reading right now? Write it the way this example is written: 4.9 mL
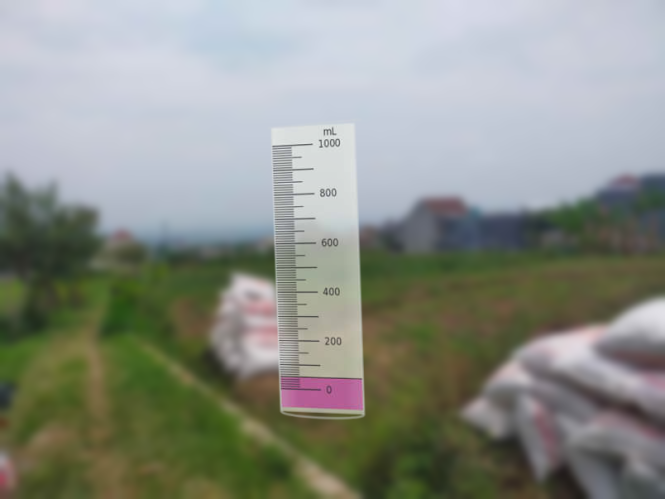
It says 50 mL
